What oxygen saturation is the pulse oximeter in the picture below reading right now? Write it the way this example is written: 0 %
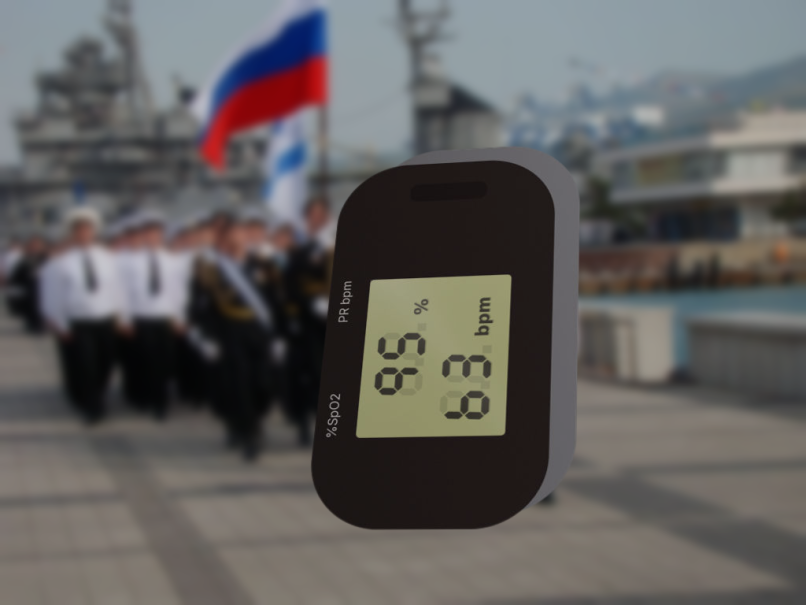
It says 95 %
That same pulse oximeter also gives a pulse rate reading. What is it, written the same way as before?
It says 63 bpm
